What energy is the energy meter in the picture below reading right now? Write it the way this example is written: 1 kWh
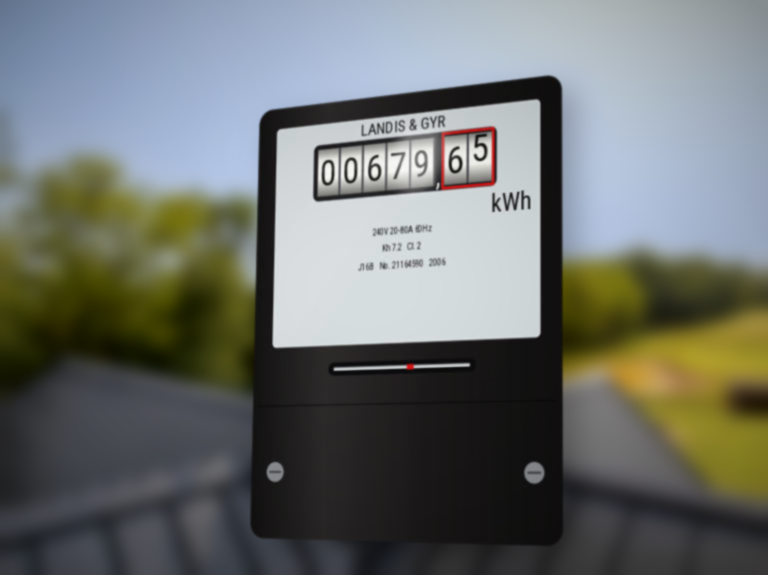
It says 679.65 kWh
